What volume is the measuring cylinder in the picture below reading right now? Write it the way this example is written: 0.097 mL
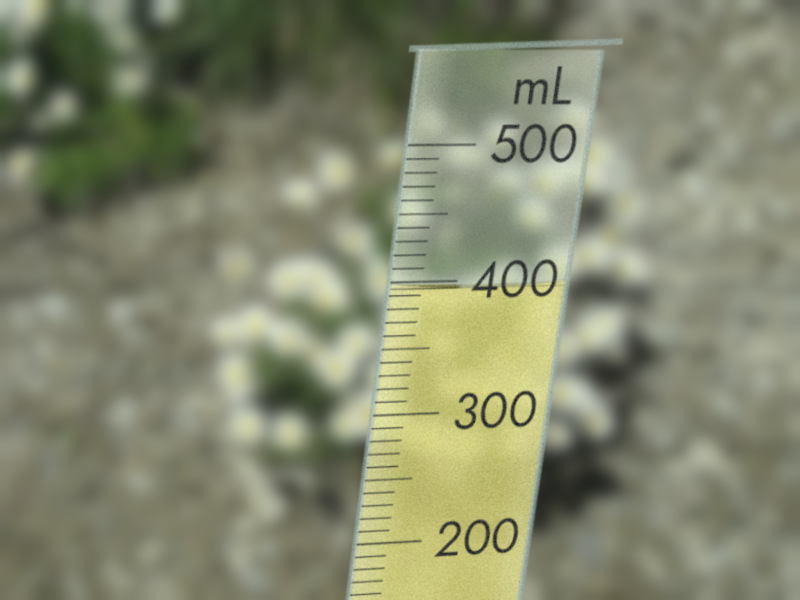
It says 395 mL
